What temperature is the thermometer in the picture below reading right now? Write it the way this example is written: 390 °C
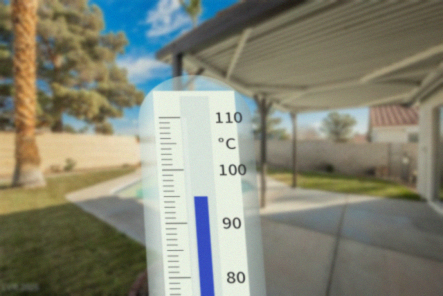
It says 95 °C
